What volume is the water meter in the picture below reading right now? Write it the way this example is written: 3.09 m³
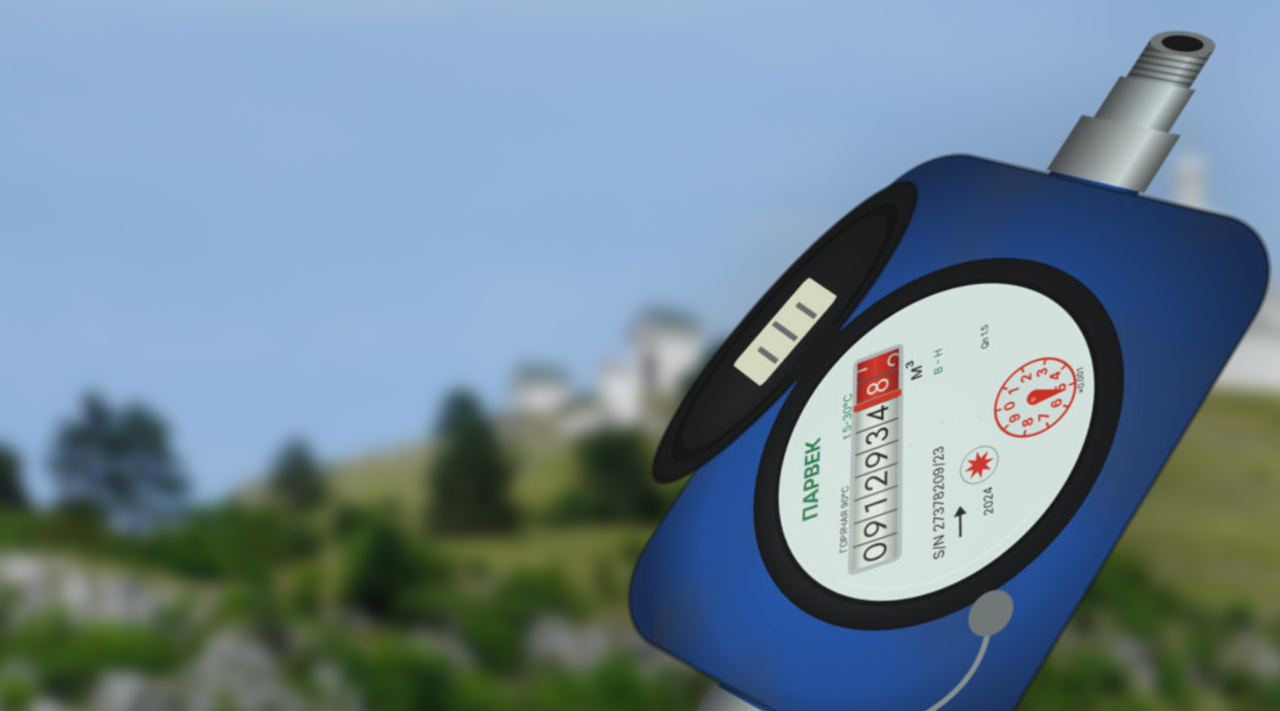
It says 912934.815 m³
